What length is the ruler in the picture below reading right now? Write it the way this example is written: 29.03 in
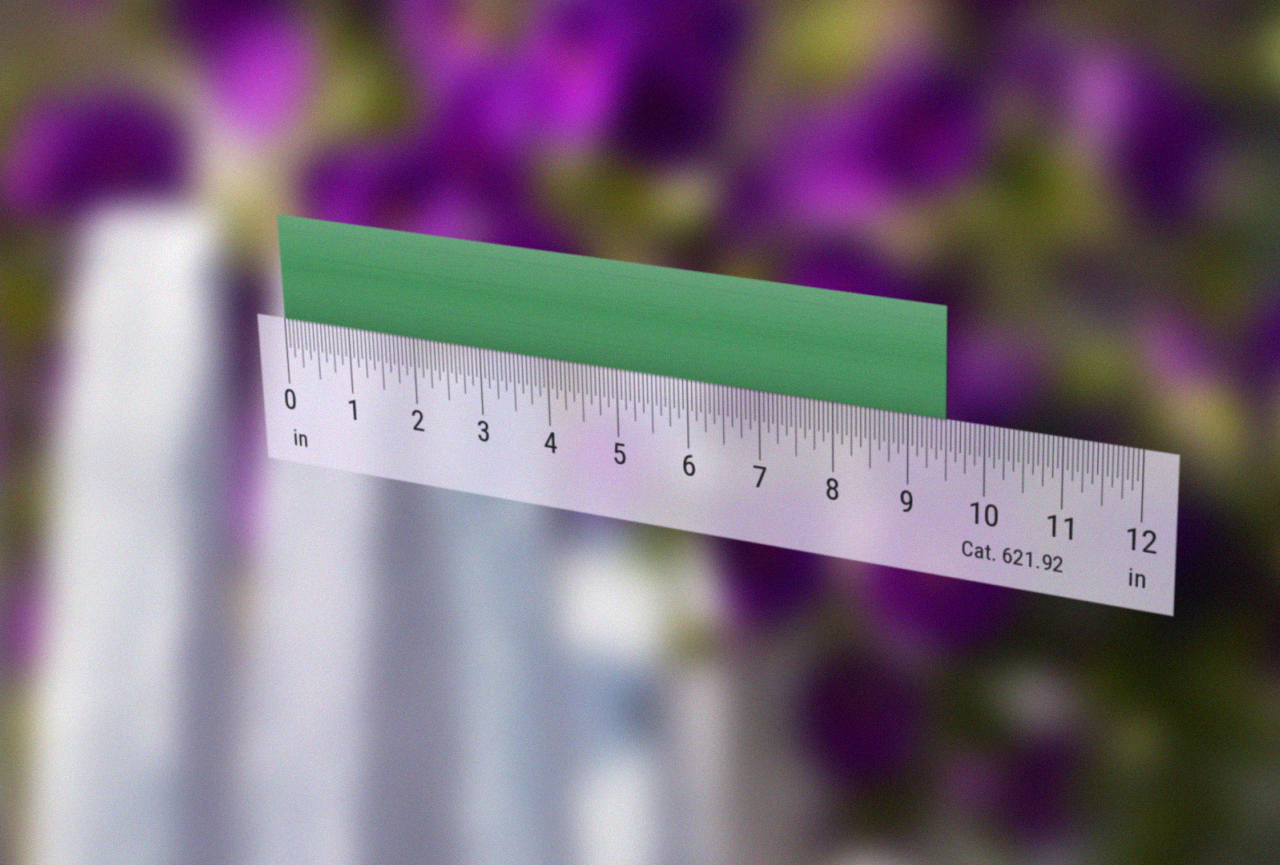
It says 9.5 in
